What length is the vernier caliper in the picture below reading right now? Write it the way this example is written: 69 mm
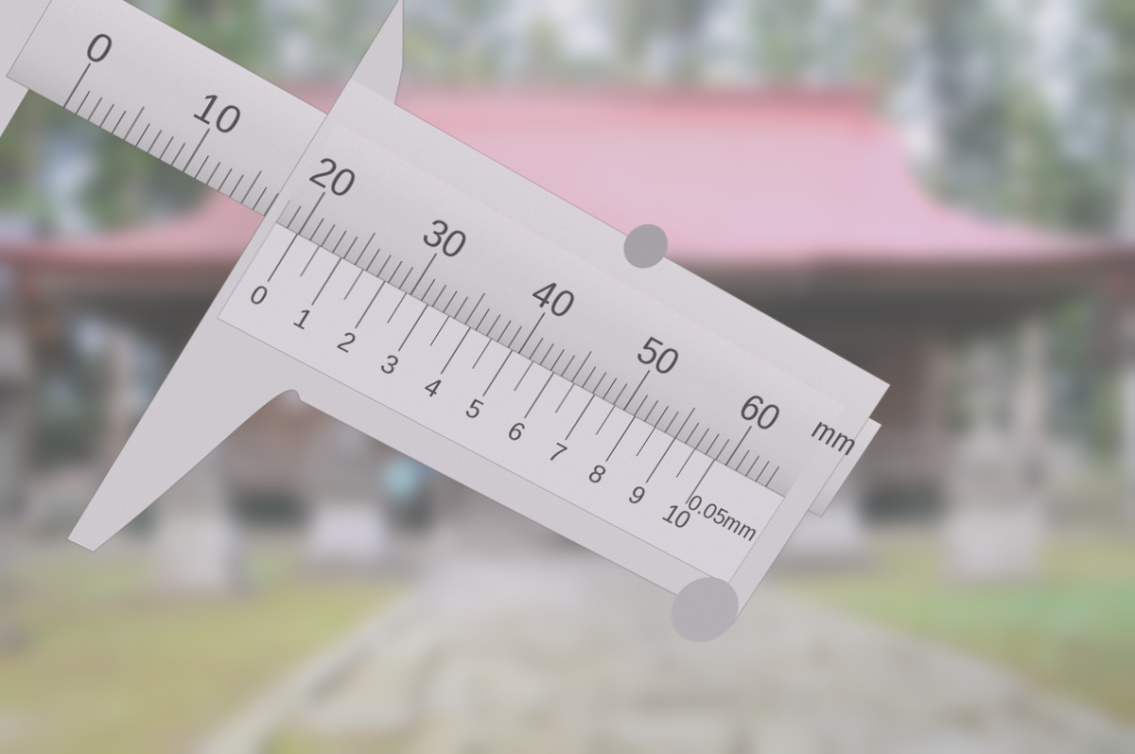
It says 19.9 mm
